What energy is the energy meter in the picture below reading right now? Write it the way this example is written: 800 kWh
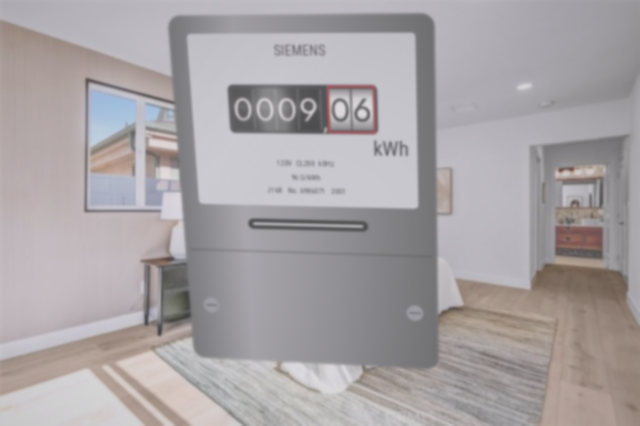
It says 9.06 kWh
